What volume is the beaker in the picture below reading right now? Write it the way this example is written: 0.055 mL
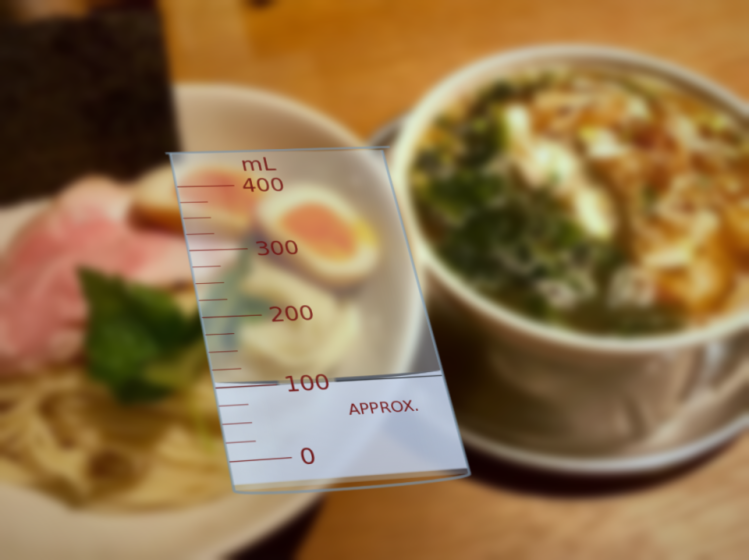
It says 100 mL
